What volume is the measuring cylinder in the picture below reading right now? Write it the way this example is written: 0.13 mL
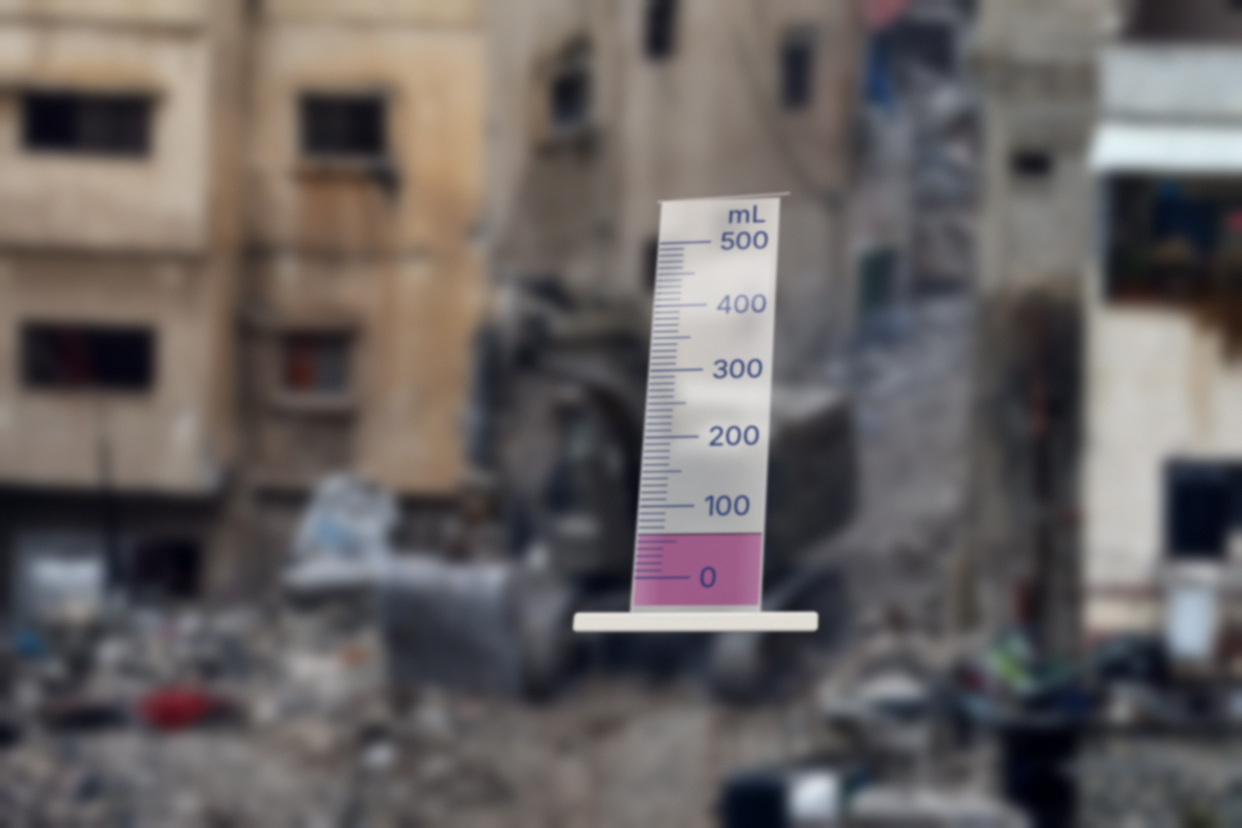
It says 60 mL
